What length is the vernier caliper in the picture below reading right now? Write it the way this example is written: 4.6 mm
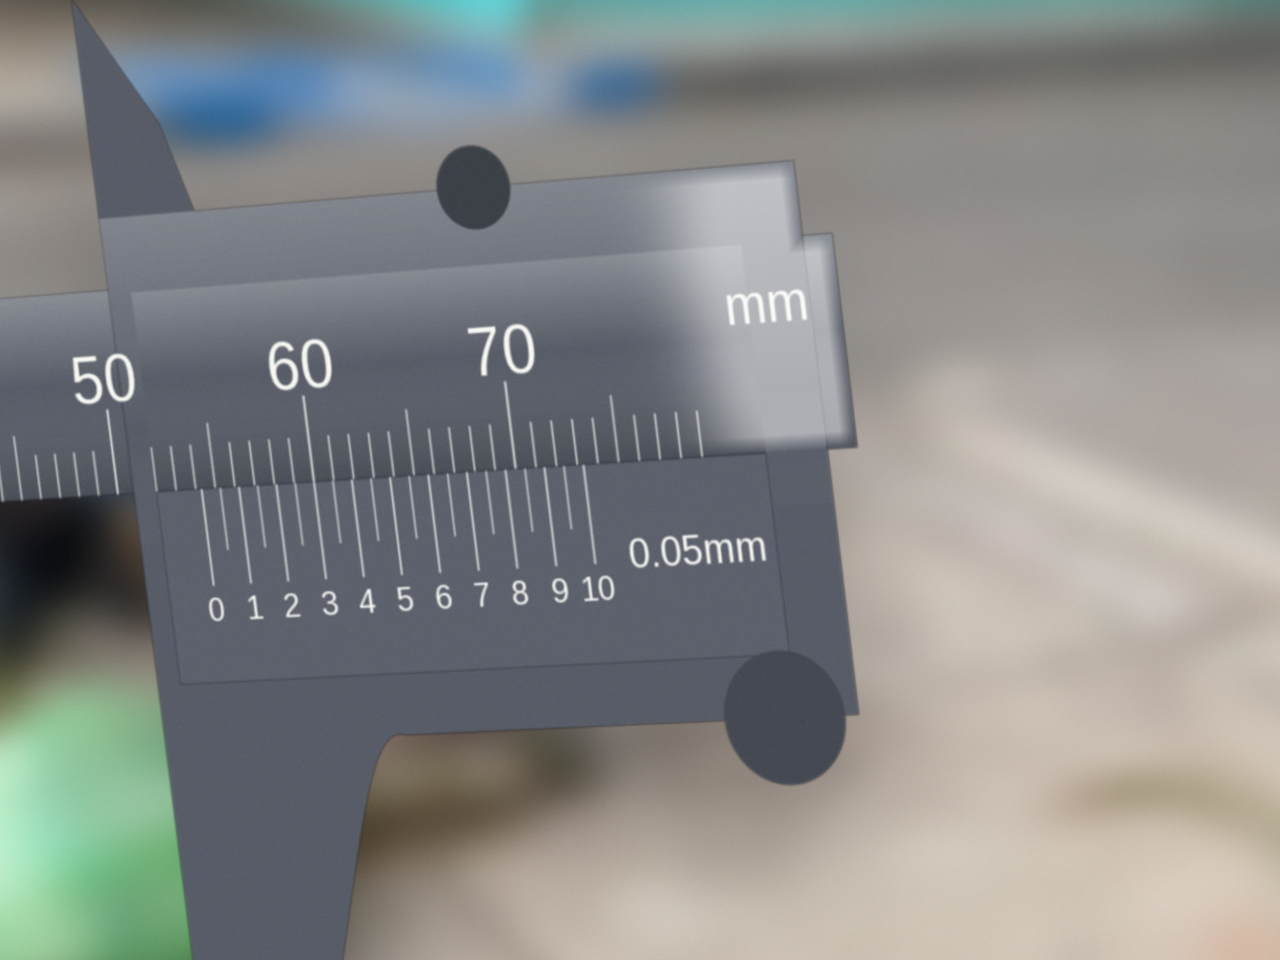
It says 54.3 mm
